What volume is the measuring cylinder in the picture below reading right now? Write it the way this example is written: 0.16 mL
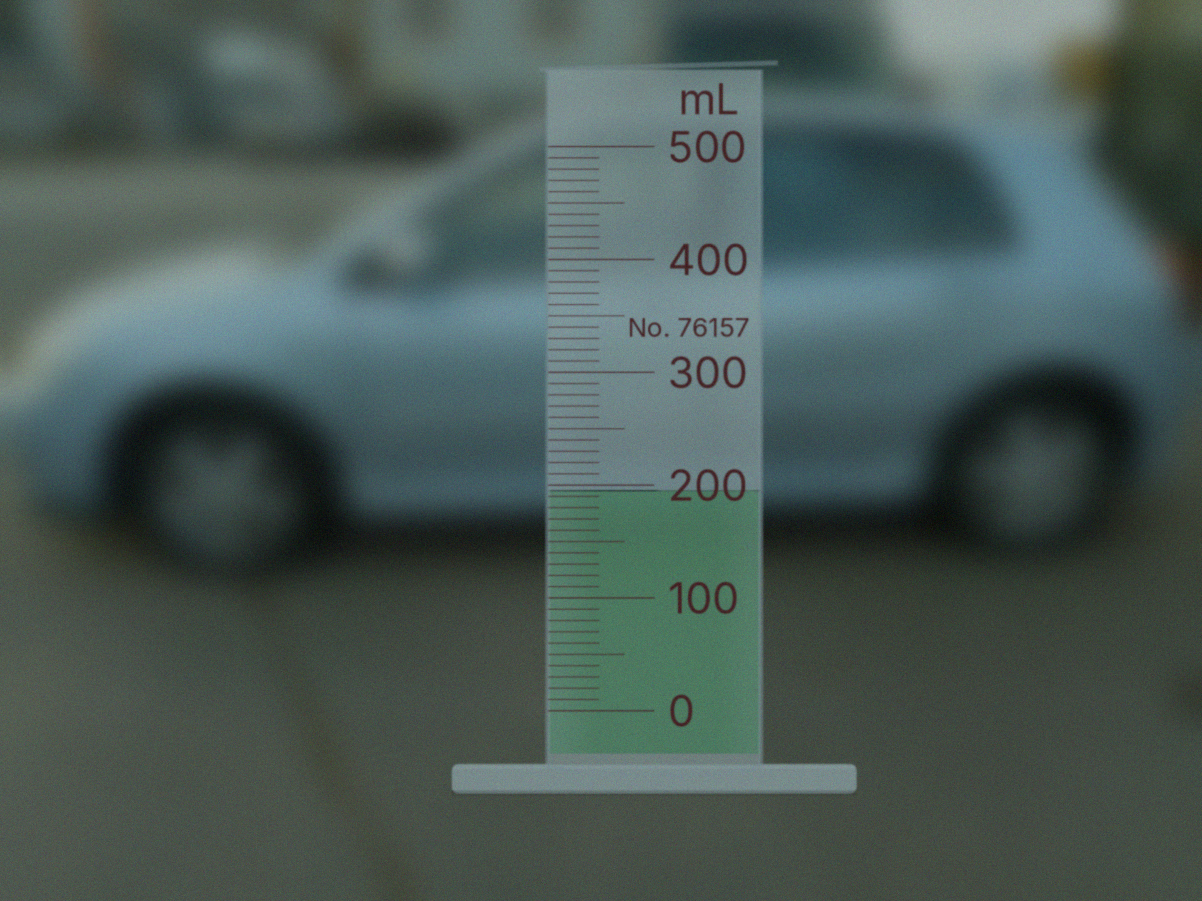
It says 195 mL
